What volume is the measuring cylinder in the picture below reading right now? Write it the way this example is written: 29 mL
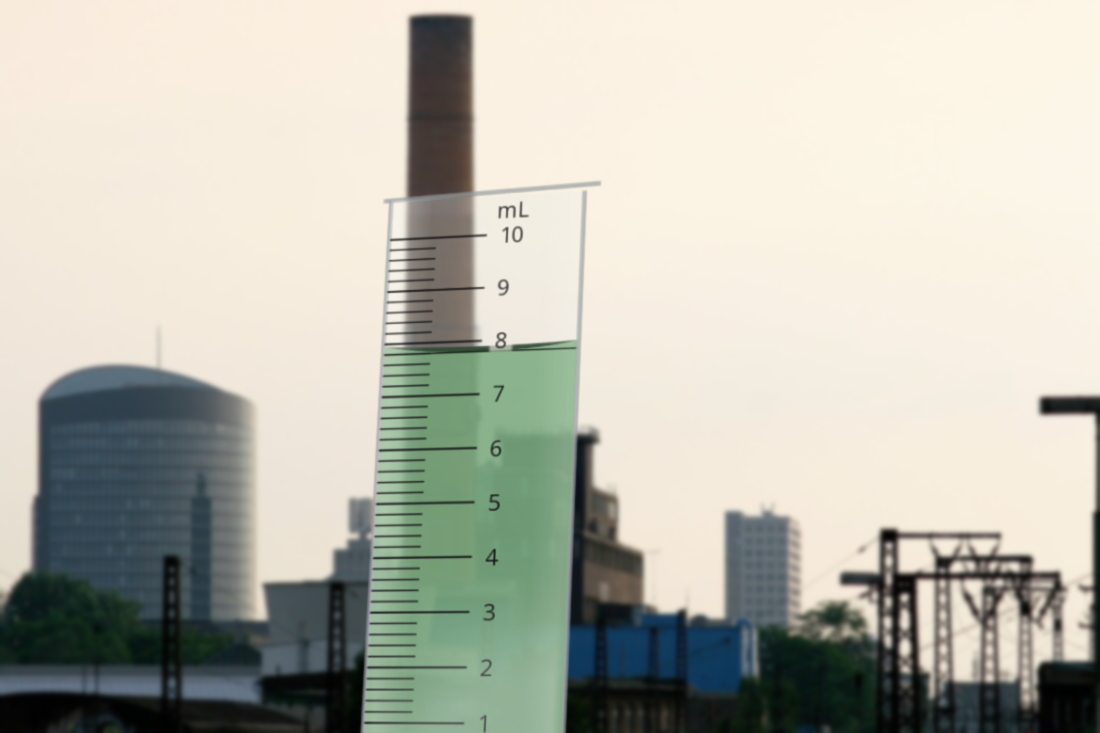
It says 7.8 mL
